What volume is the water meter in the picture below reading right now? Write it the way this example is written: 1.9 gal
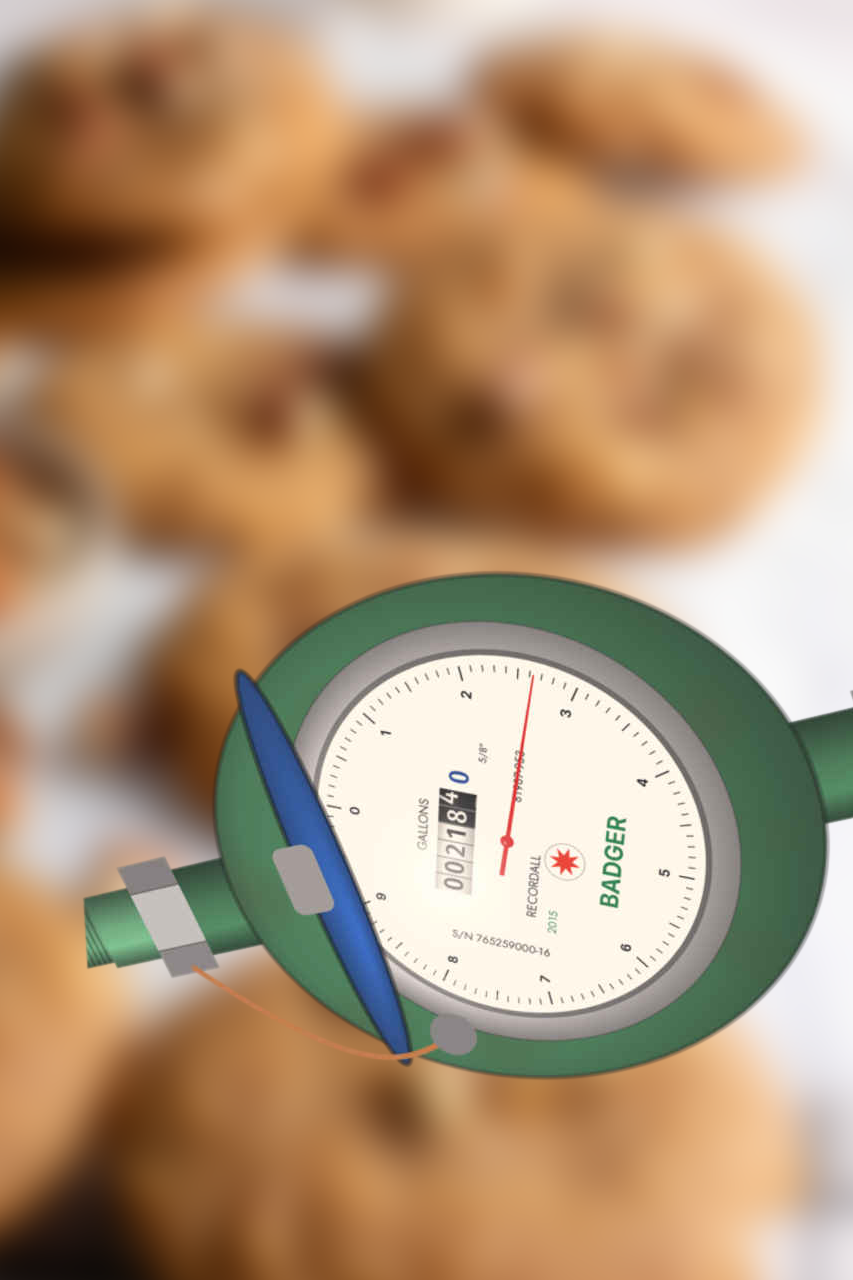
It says 21842.6 gal
